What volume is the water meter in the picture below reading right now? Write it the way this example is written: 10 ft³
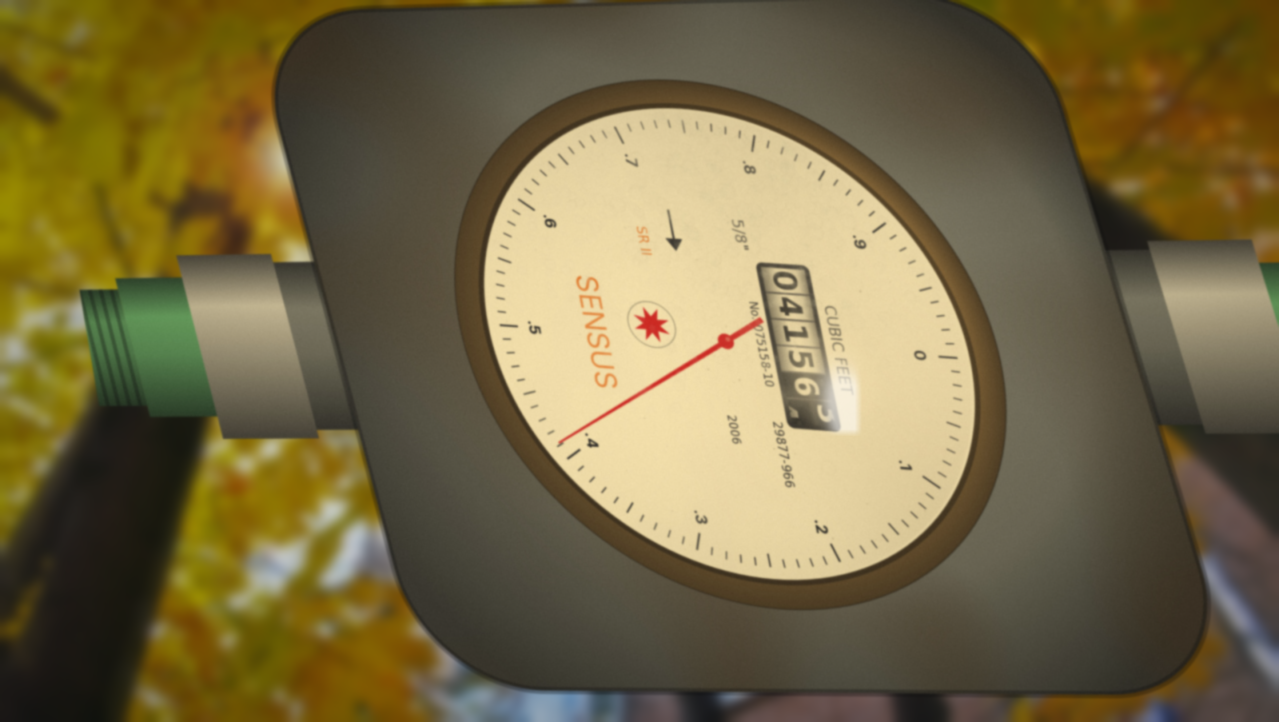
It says 41563.41 ft³
